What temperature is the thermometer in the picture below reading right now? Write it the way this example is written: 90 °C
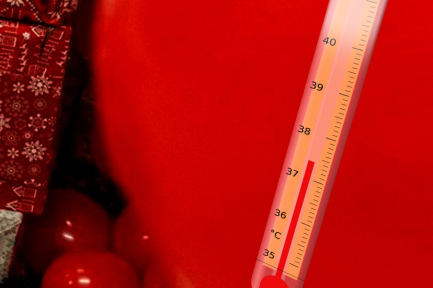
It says 37.4 °C
